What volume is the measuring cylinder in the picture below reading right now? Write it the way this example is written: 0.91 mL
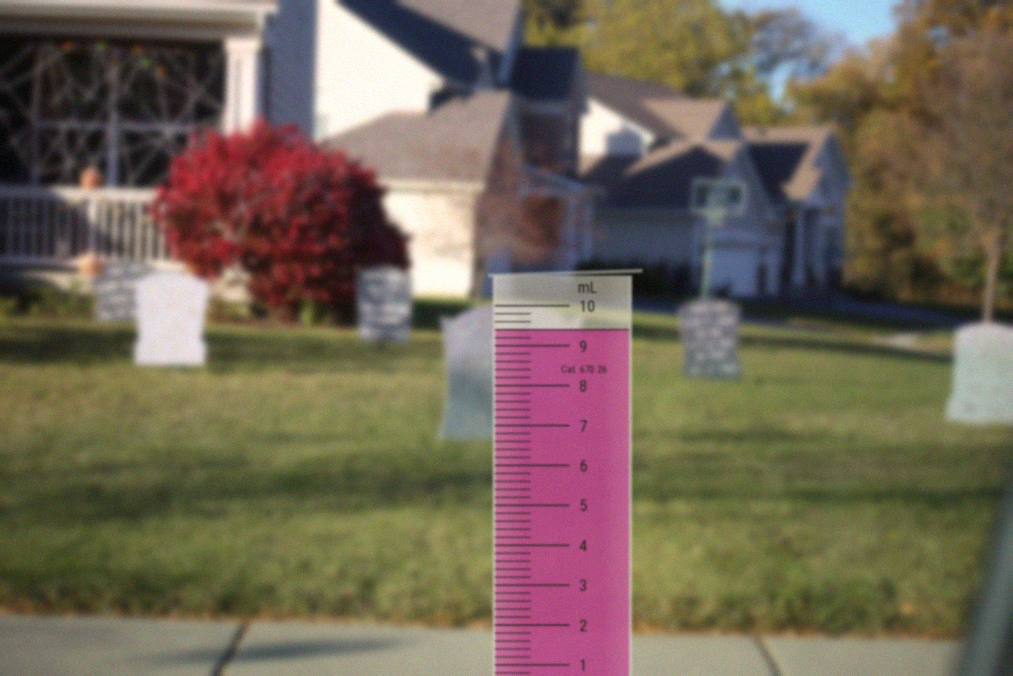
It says 9.4 mL
